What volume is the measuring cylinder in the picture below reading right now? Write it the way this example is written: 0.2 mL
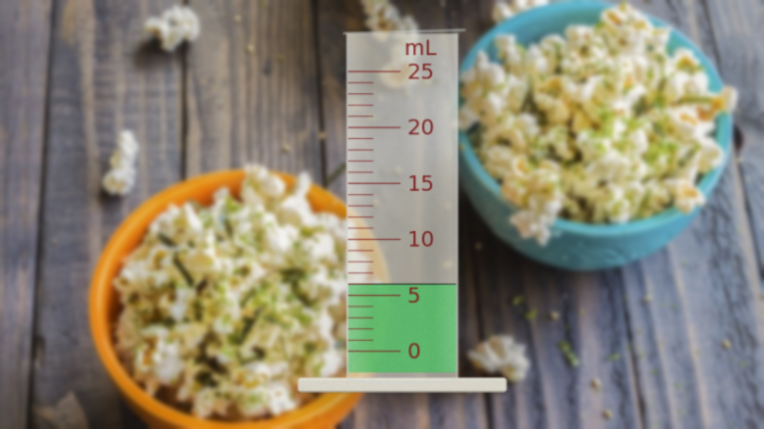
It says 6 mL
